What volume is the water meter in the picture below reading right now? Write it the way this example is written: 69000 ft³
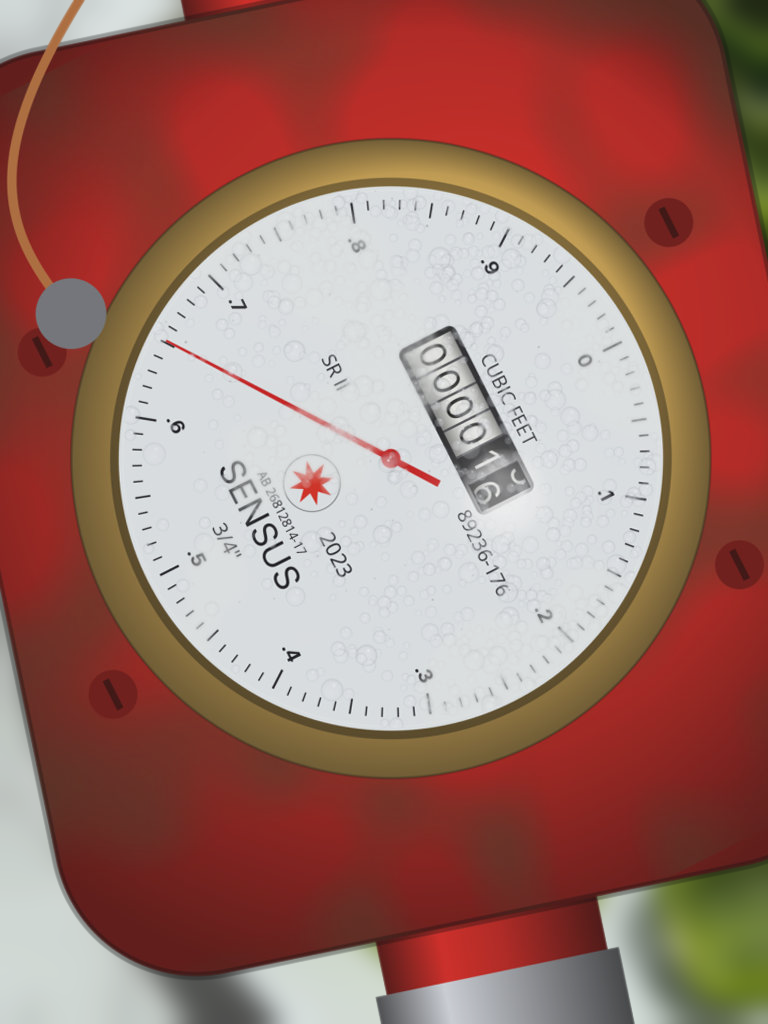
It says 15.65 ft³
